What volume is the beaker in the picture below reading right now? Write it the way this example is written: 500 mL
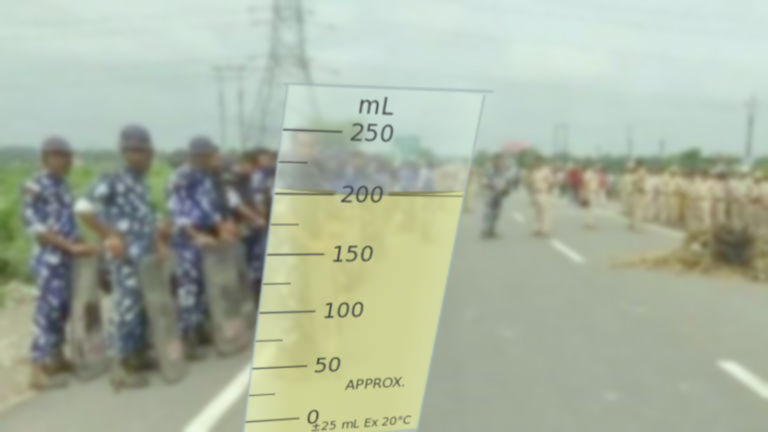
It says 200 mL
